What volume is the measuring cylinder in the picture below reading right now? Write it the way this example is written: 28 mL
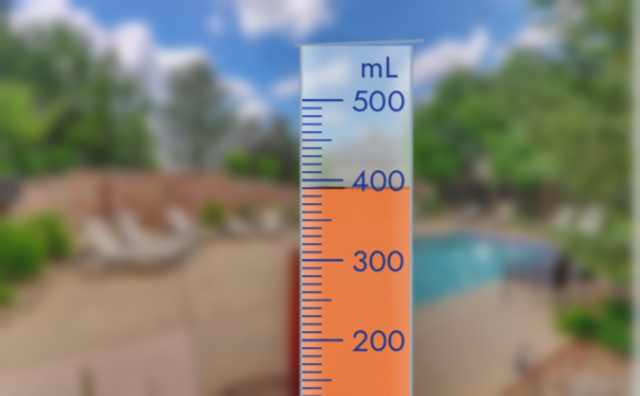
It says 390 mL
